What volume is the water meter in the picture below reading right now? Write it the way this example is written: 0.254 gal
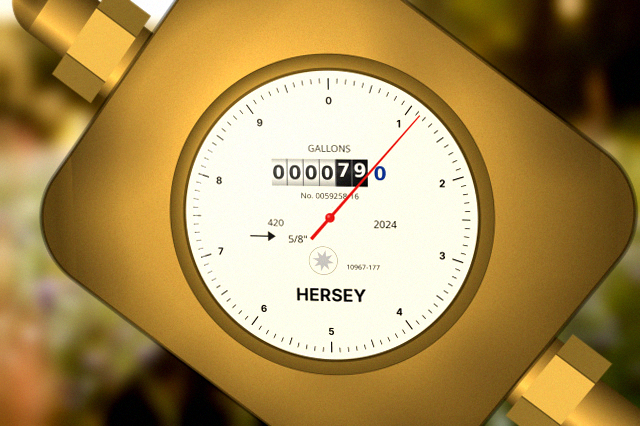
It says 791.1 gal
